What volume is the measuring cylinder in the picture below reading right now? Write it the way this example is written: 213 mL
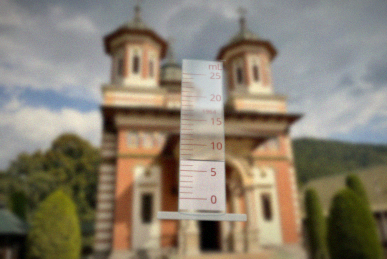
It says 7 mL
